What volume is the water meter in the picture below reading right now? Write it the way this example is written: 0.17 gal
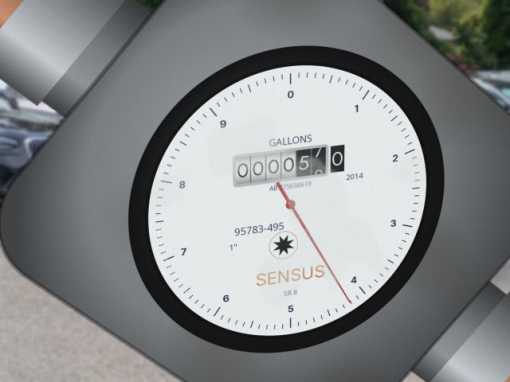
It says 574.2 gal
